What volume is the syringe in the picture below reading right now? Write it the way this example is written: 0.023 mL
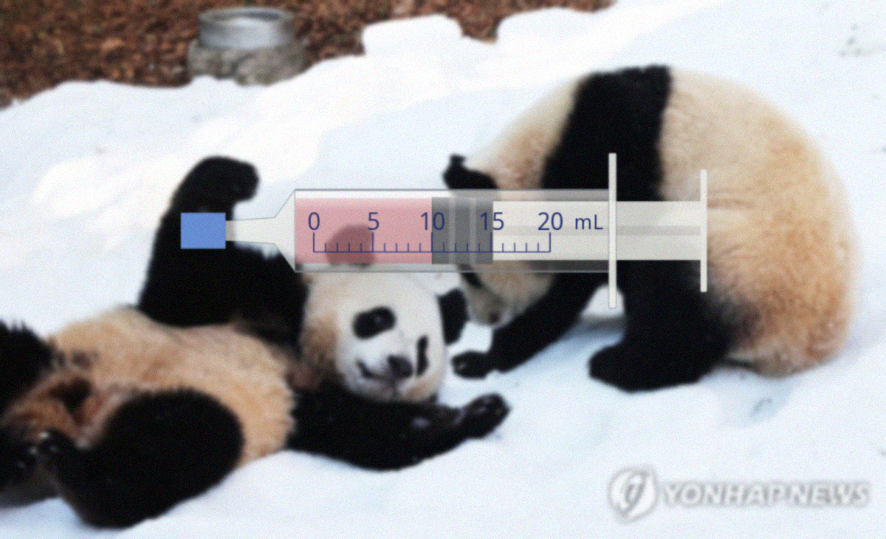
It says 10 mL
